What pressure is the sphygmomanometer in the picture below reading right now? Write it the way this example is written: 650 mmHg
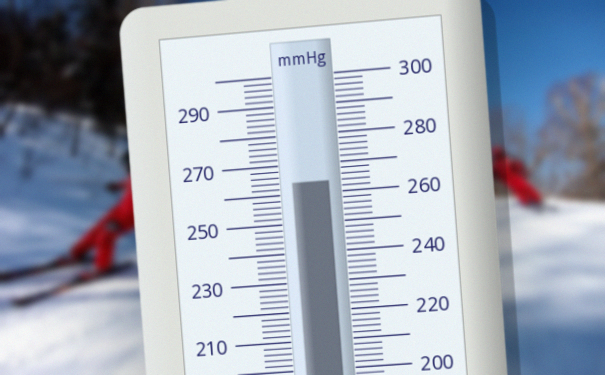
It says 264 mmHg
